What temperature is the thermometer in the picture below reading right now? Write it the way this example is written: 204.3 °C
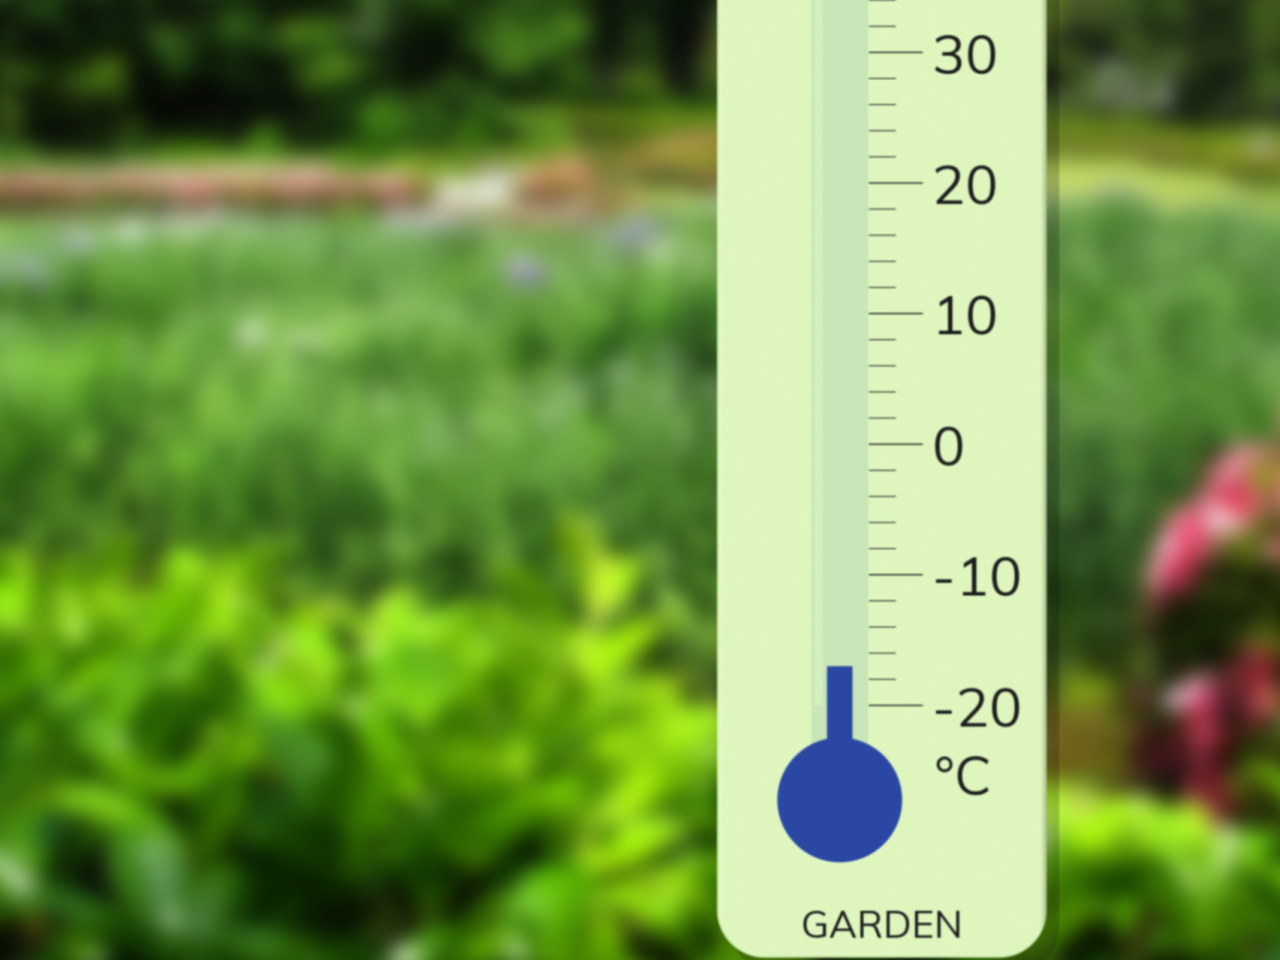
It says -17 °C
